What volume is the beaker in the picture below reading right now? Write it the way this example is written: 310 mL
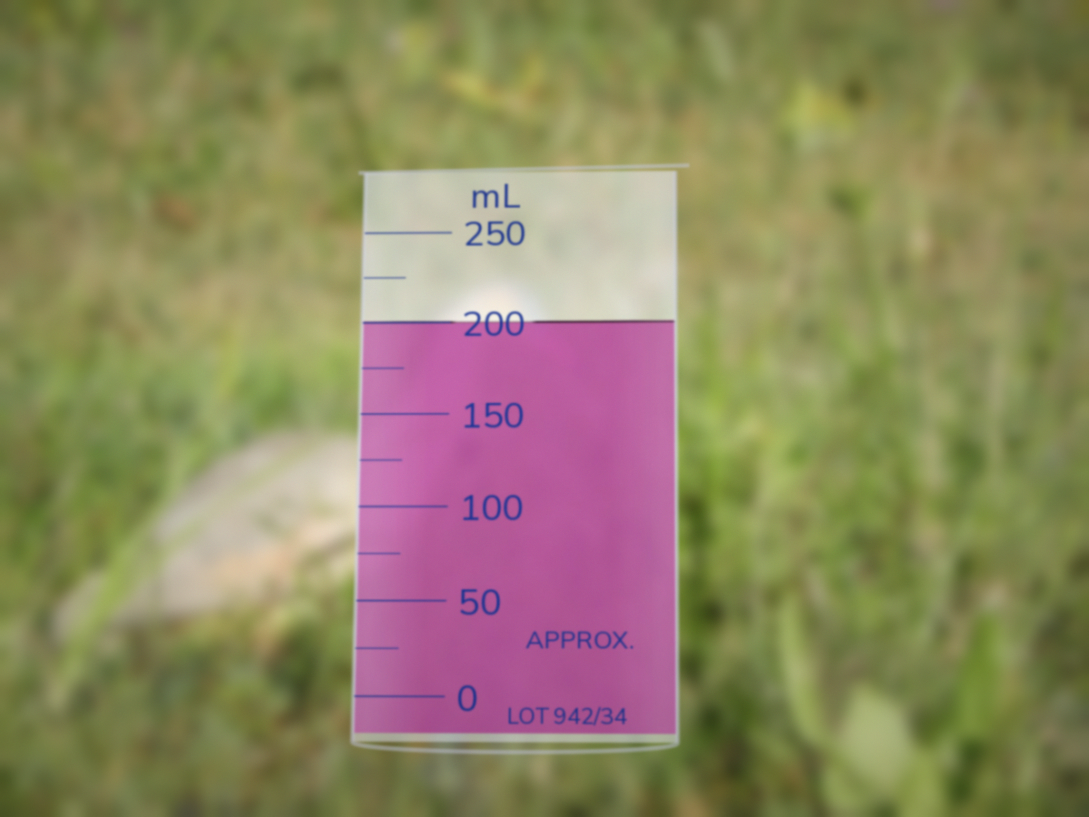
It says 200 mL
